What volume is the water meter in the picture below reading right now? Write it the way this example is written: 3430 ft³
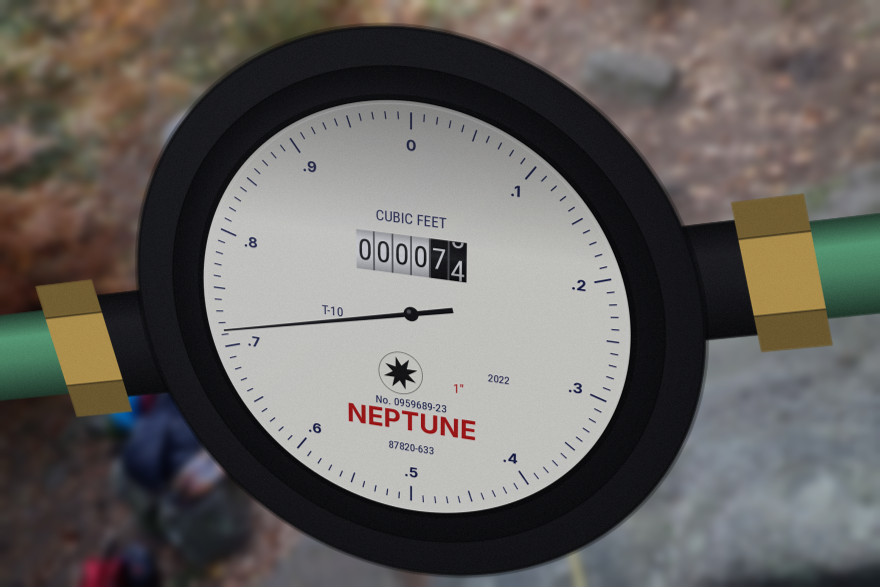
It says 73.71 ft³
